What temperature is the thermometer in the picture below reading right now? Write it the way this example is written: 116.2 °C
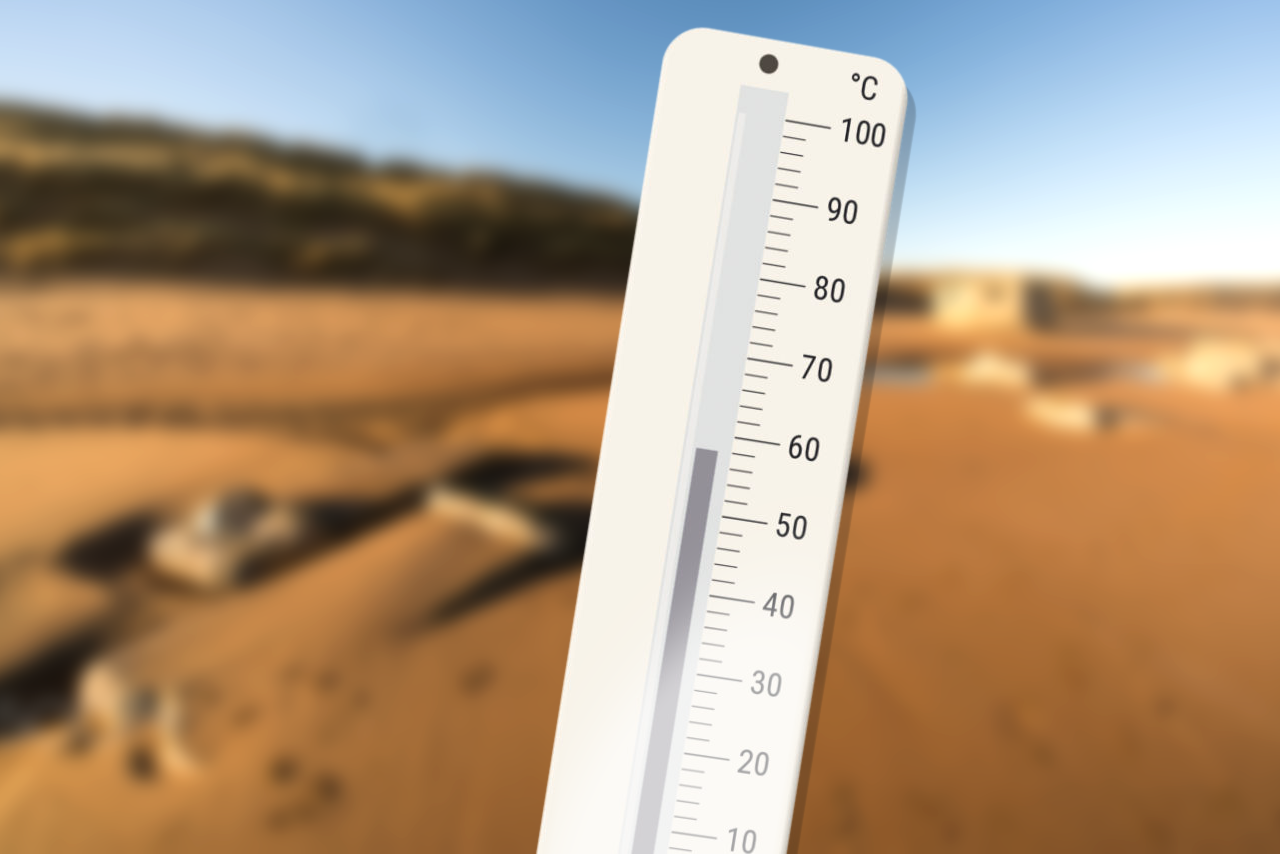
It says 58 °C
